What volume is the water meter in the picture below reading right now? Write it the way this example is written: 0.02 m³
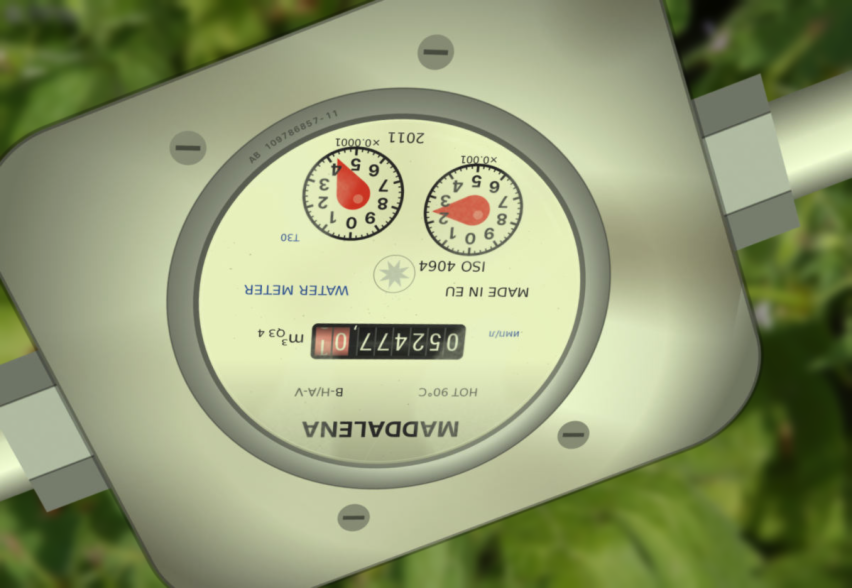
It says 52477.0124 m³
